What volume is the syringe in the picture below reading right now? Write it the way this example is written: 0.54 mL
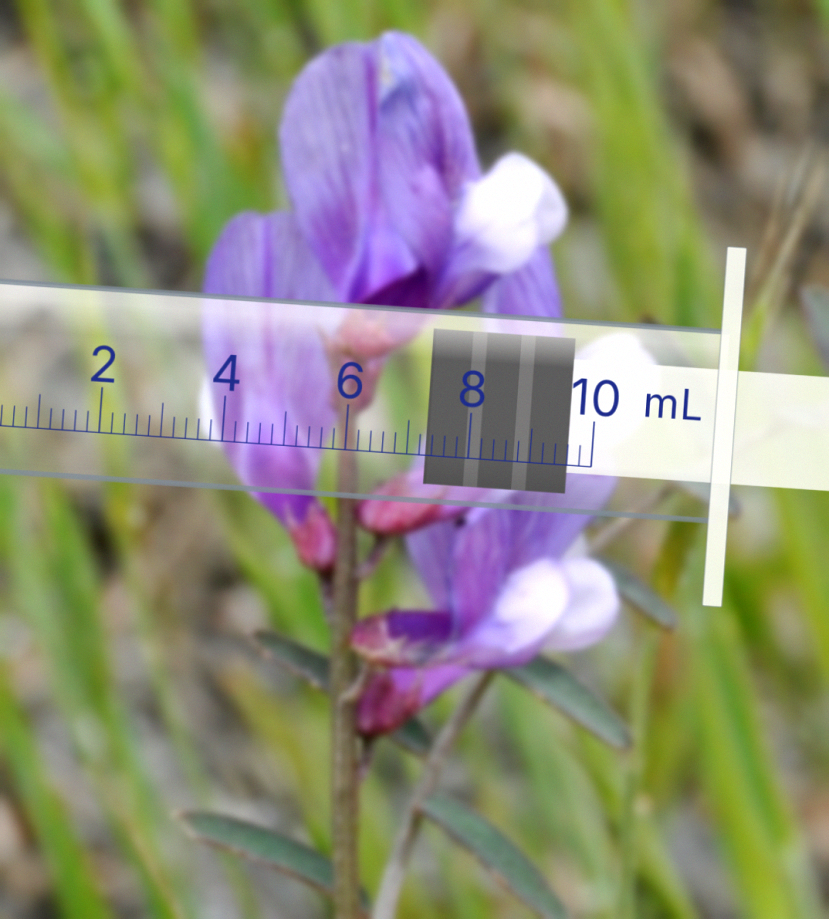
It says 7.3 mL
